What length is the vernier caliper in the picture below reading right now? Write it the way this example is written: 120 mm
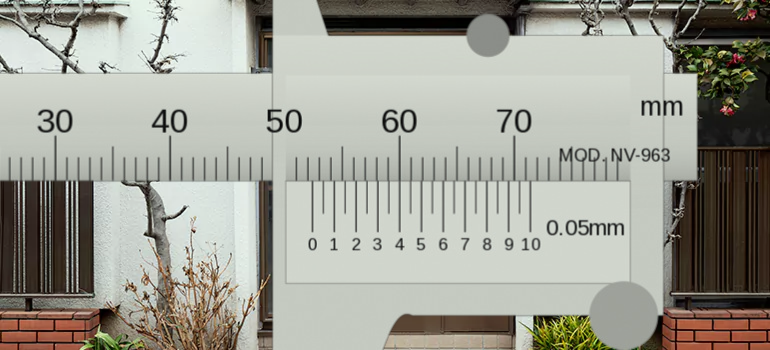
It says 52.4 mm
